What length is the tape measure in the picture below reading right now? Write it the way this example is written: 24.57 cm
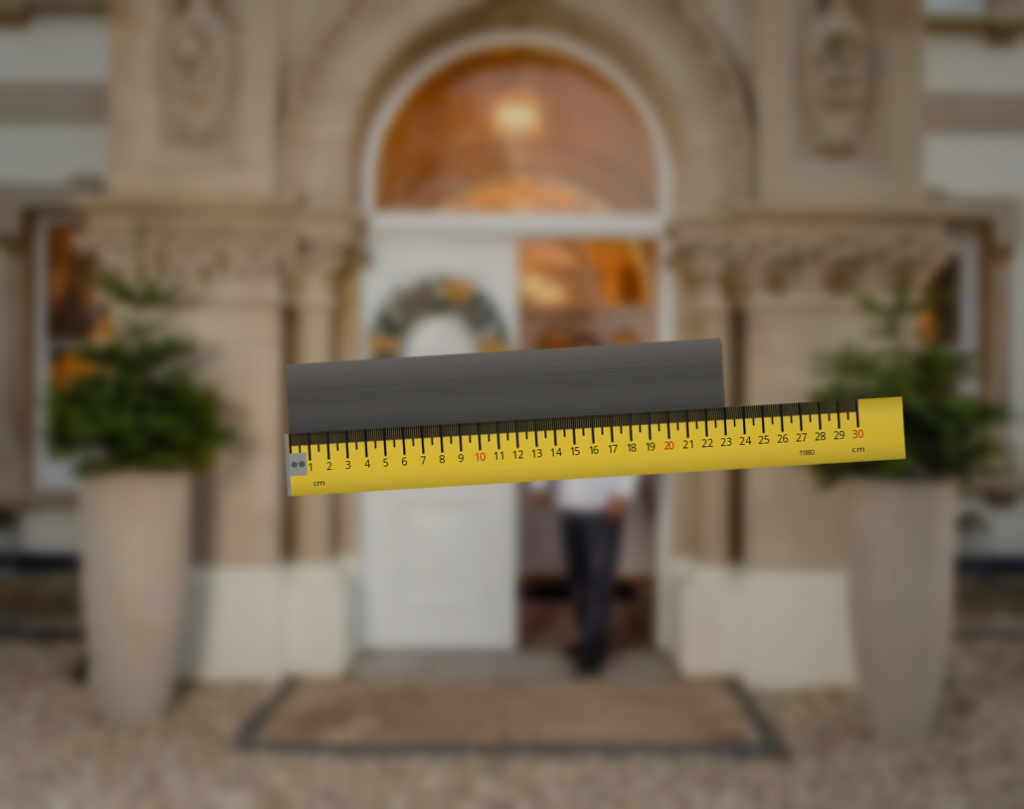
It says 23 cm
